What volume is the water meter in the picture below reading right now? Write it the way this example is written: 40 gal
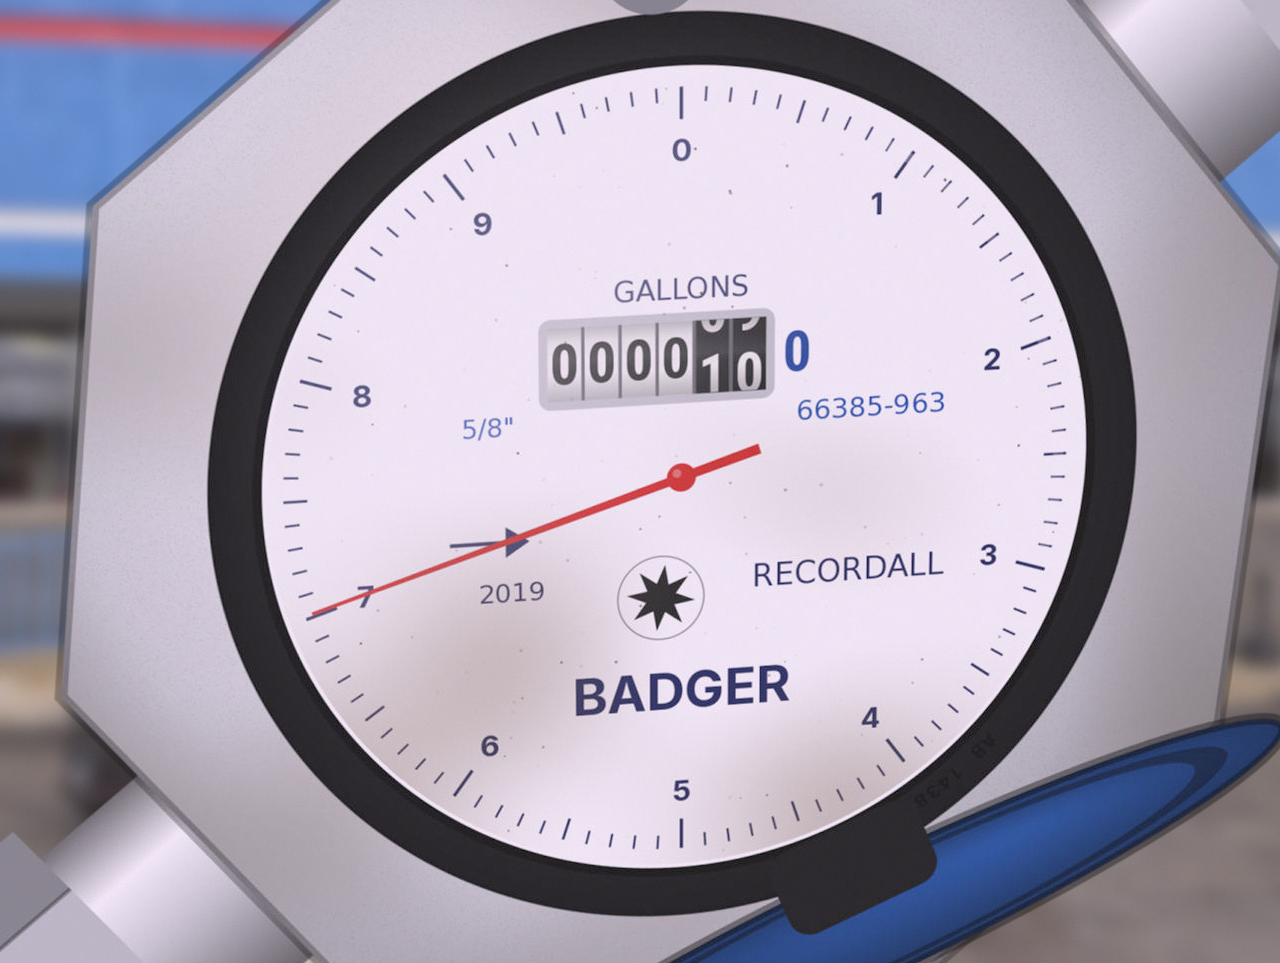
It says 97.0 gal
